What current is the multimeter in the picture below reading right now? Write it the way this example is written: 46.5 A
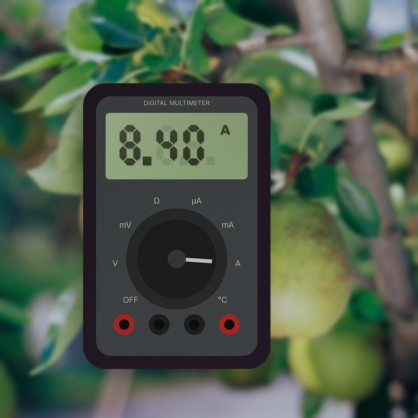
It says 8.40 A
